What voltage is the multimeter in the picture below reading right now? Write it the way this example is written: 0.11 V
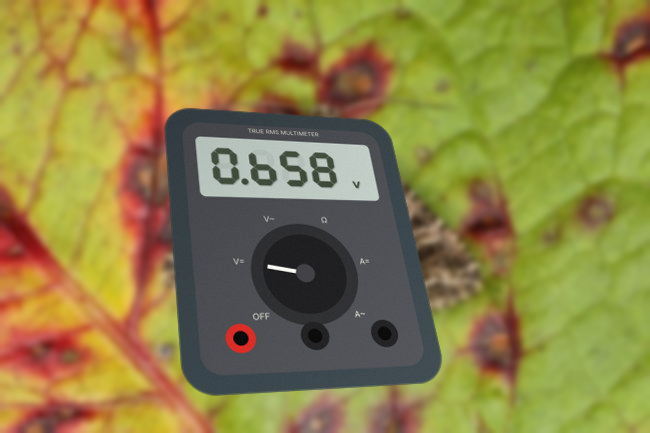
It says 0.658 V
